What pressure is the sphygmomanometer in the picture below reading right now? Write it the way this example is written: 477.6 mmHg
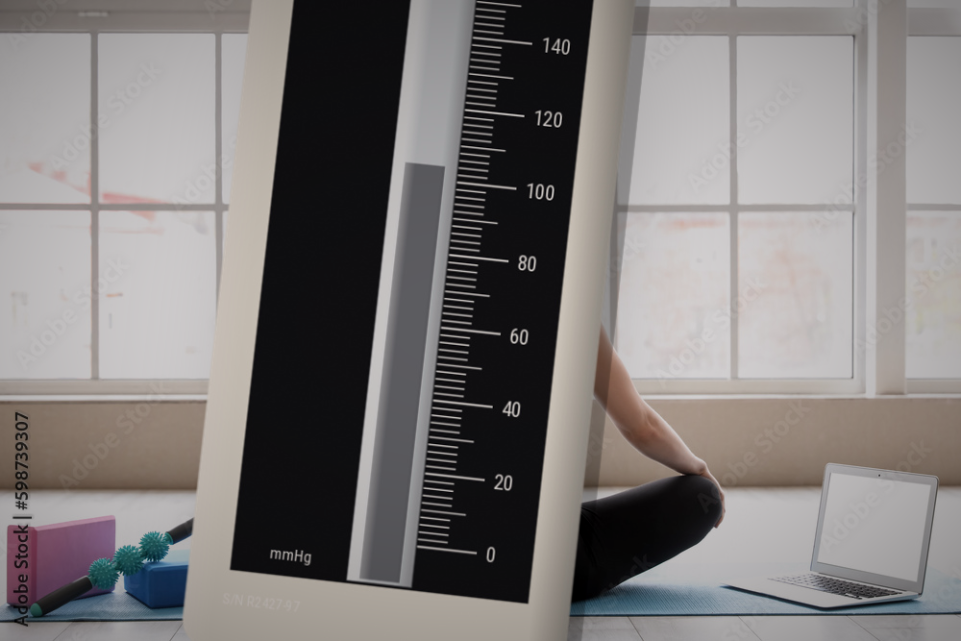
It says 104 mmHg
